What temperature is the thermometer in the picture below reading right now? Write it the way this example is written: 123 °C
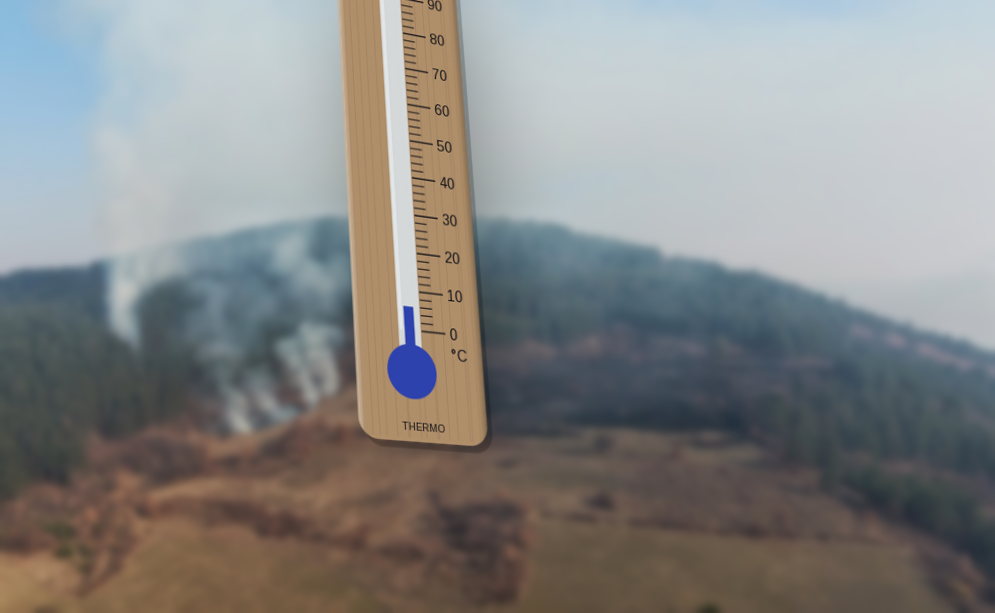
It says 6 °C
